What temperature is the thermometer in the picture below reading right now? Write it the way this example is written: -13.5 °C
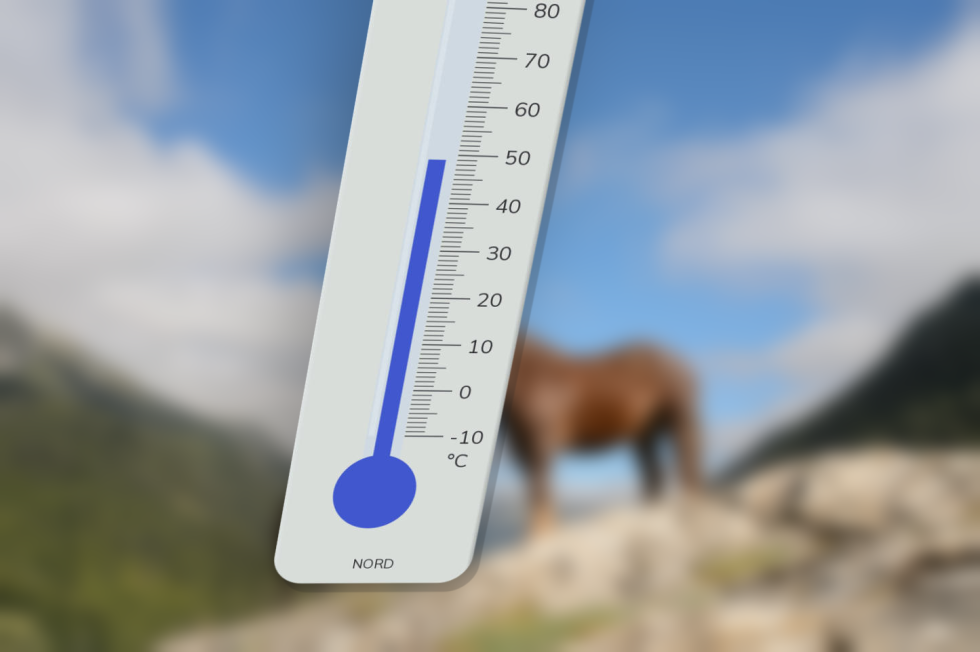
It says 49 °C
